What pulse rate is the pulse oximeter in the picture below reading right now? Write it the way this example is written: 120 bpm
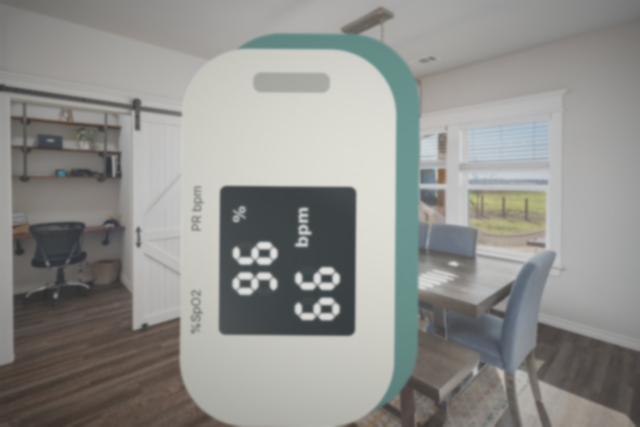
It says 66 bpm
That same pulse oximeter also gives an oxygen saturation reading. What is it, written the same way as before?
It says 96 %
